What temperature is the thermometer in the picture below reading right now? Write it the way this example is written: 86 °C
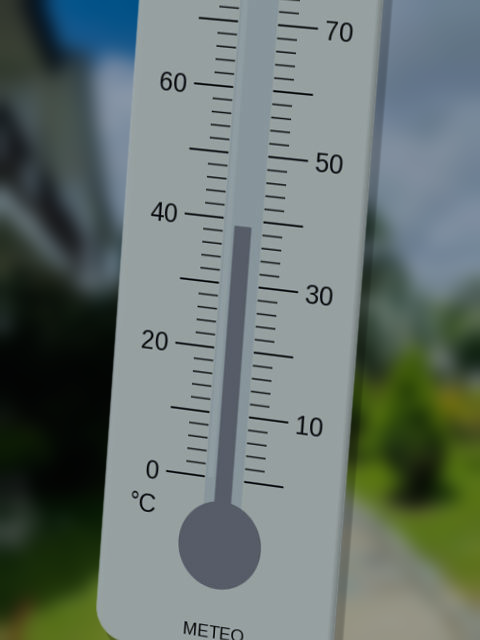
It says 39 °C
